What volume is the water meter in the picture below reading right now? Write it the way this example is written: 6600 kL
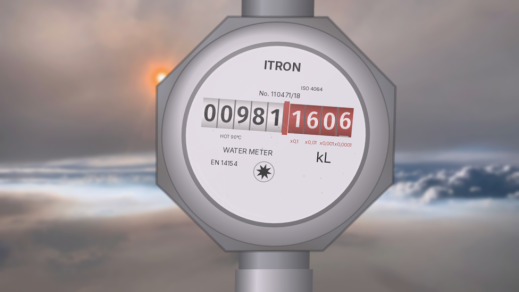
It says 981.1606 kL
